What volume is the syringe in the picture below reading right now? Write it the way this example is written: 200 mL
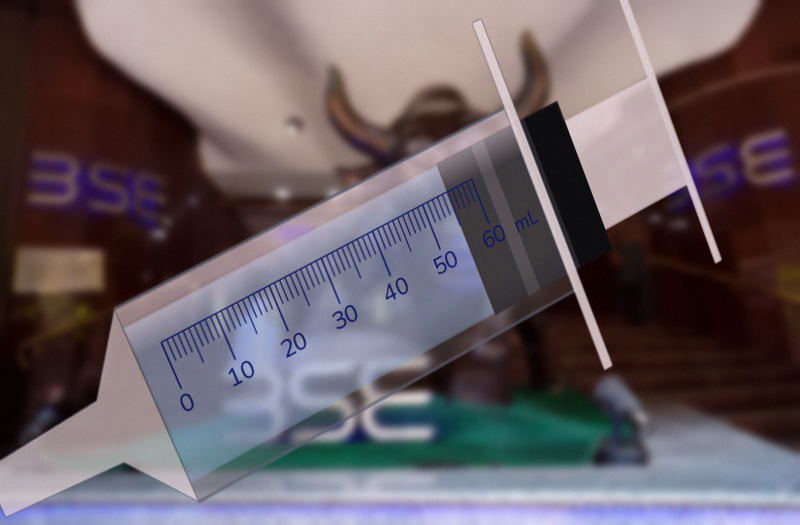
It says 55 mL
